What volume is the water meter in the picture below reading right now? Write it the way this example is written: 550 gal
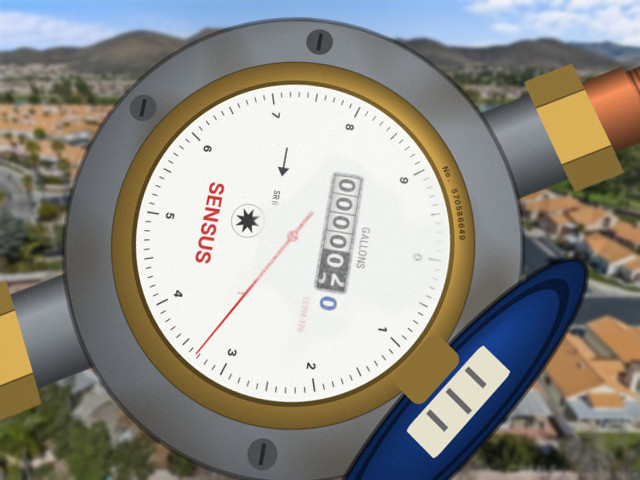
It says 23.3 gal
